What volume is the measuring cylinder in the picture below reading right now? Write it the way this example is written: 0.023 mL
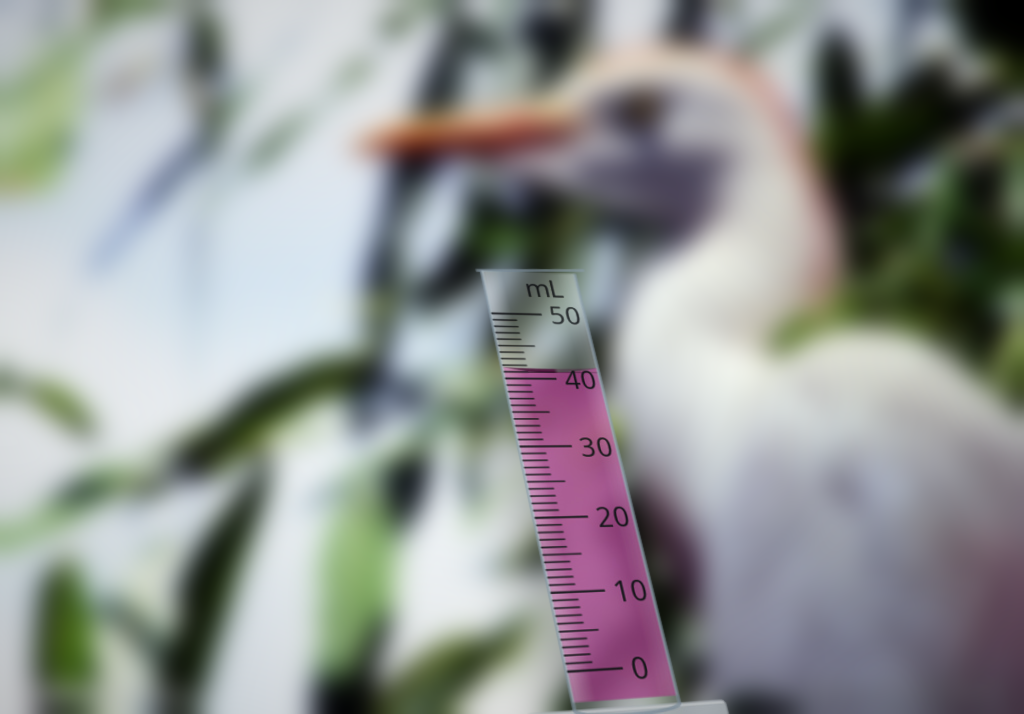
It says 41 mL
